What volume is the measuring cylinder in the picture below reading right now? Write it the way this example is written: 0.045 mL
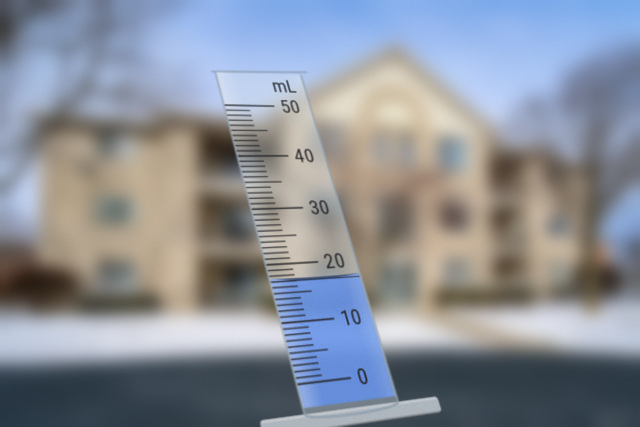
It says 17 mL
